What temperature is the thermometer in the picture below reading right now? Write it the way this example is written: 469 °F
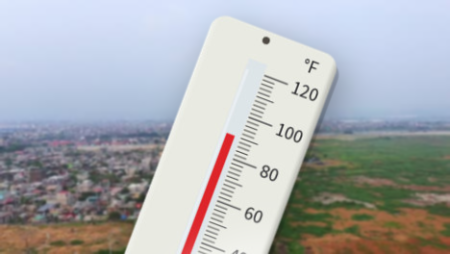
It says 90 °F
